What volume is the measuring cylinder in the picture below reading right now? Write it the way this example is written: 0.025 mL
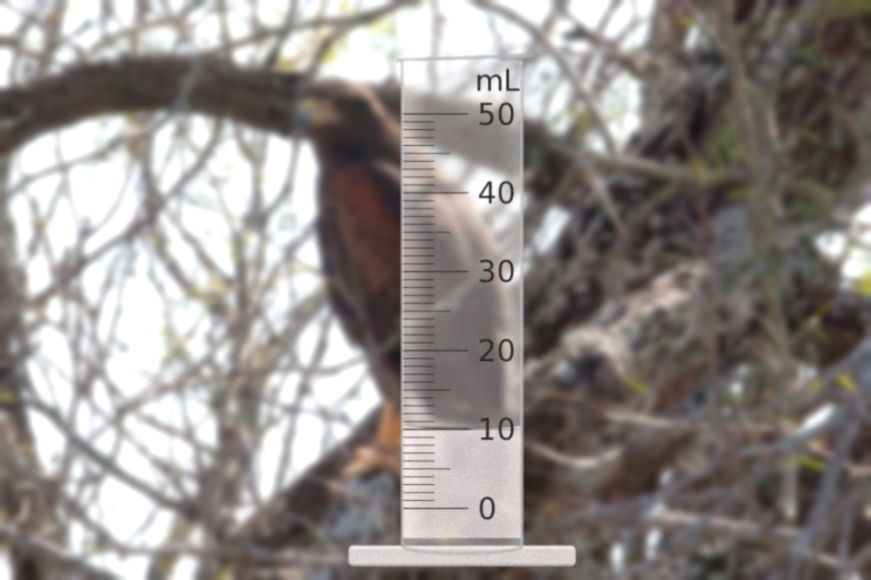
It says 10 mL
